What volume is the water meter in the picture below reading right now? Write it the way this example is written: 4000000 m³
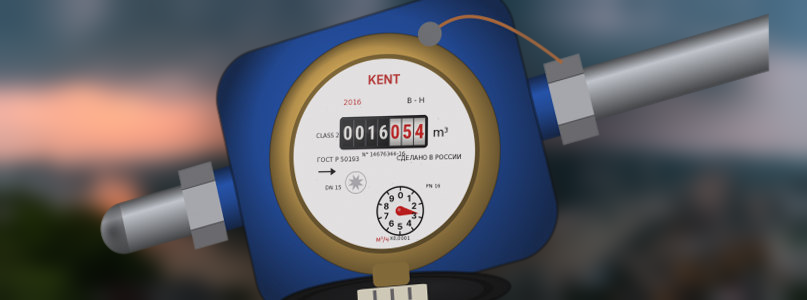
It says 16.0542 m³
